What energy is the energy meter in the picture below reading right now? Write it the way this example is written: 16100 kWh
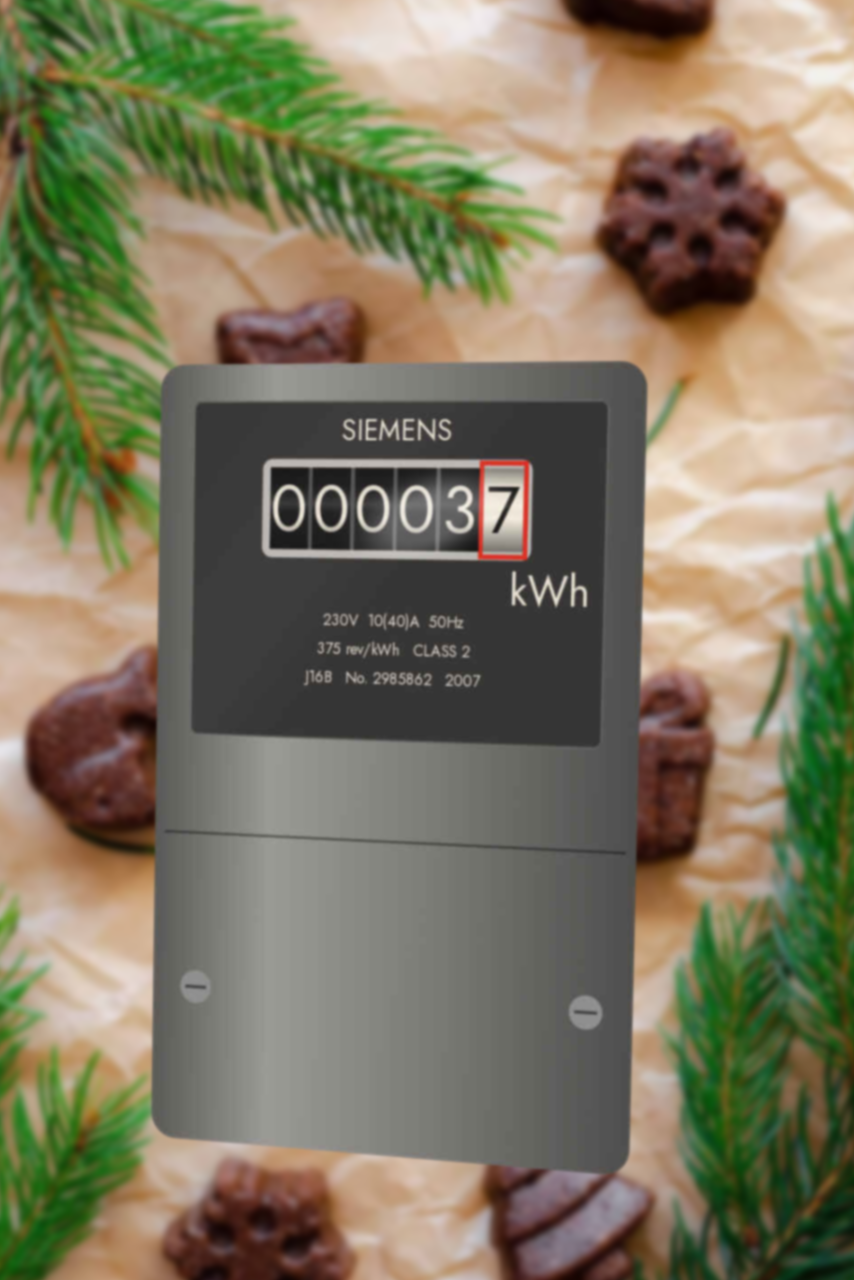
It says 3.7 kWh
